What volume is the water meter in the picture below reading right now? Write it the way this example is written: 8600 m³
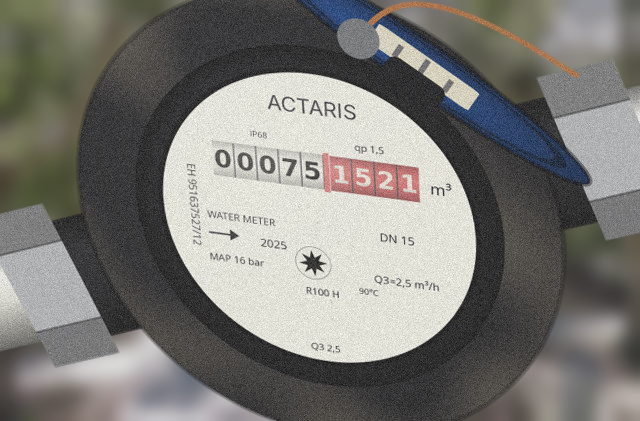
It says 75.1521 m³
